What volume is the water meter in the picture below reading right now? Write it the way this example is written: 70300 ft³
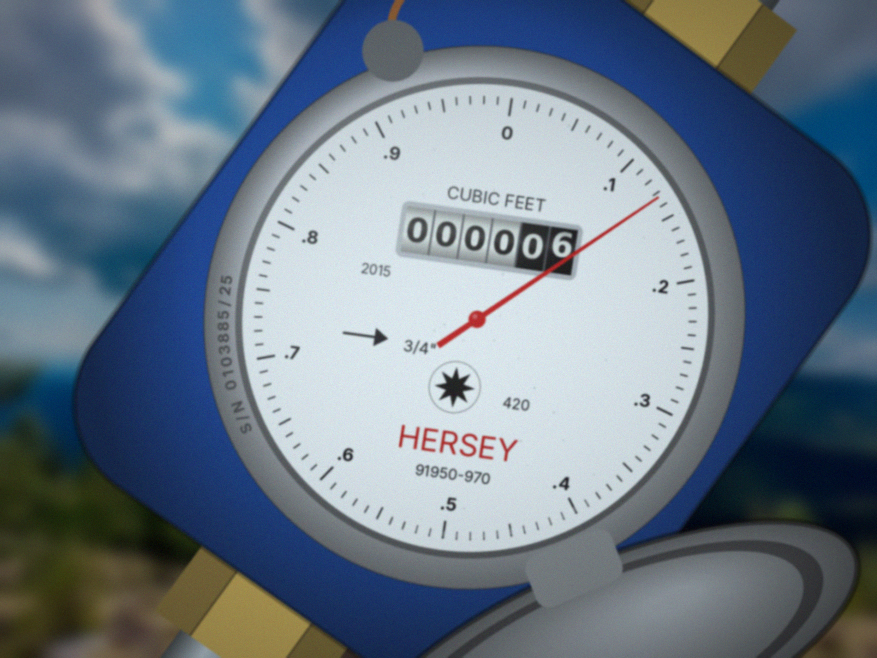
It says 6.13 ft³
